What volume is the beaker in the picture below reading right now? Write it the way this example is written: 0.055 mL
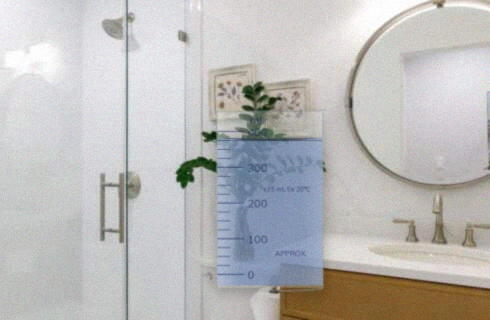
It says 375 mL
